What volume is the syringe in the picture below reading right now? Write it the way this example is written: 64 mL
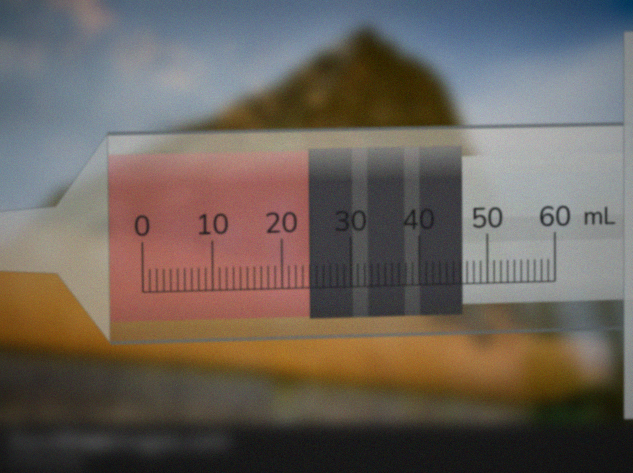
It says 24 mL
